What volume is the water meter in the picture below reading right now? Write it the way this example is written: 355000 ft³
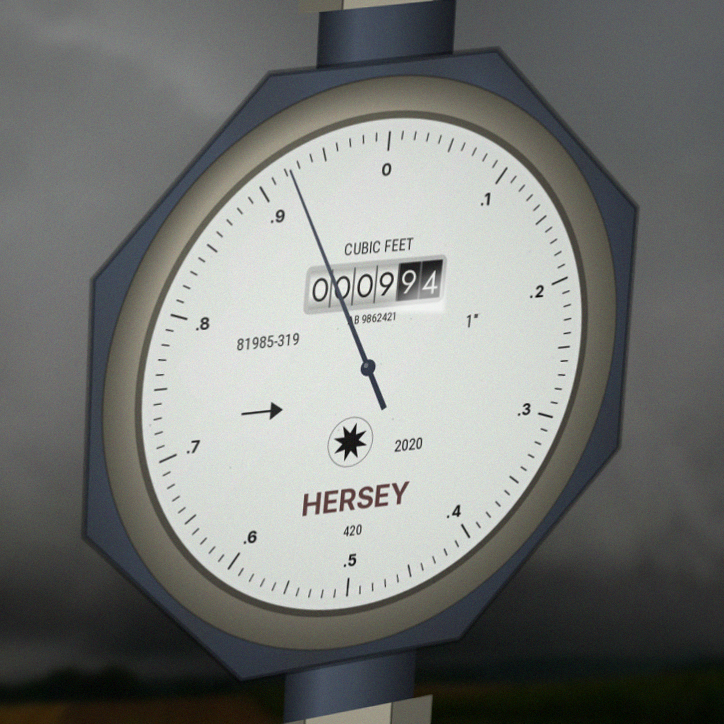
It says 993.92 ft³
